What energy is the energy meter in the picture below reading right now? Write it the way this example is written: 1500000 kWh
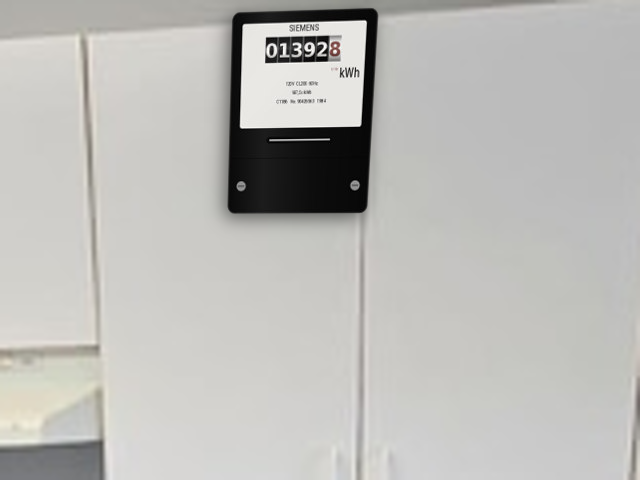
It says 1392.8 kWh
